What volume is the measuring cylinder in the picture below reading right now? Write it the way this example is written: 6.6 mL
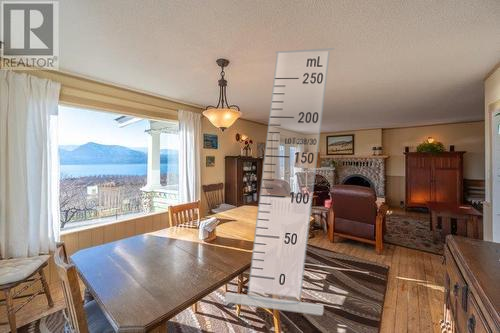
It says 100 mL
